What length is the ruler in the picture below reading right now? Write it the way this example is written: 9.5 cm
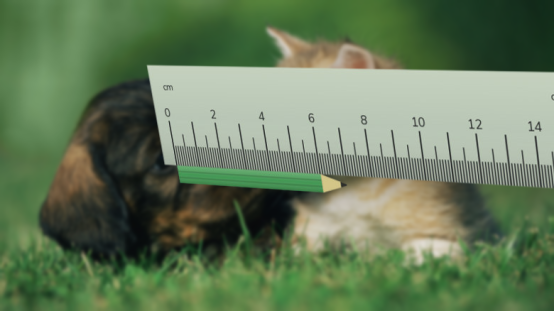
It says 7 cm
